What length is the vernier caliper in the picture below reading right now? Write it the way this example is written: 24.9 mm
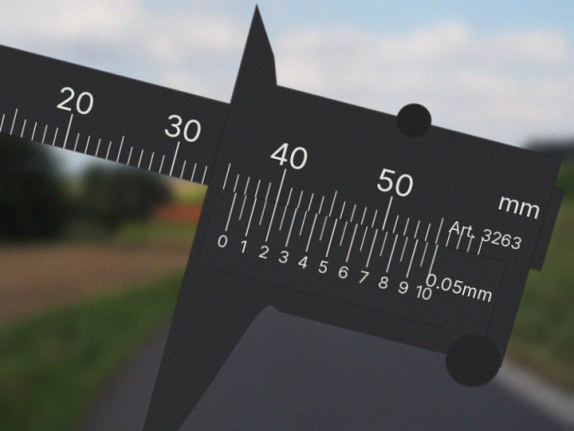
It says 36.2 mm
